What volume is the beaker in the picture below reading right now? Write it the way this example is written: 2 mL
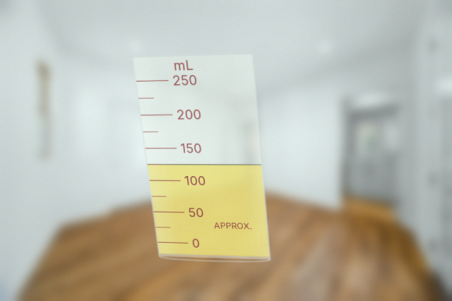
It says 125 mL
